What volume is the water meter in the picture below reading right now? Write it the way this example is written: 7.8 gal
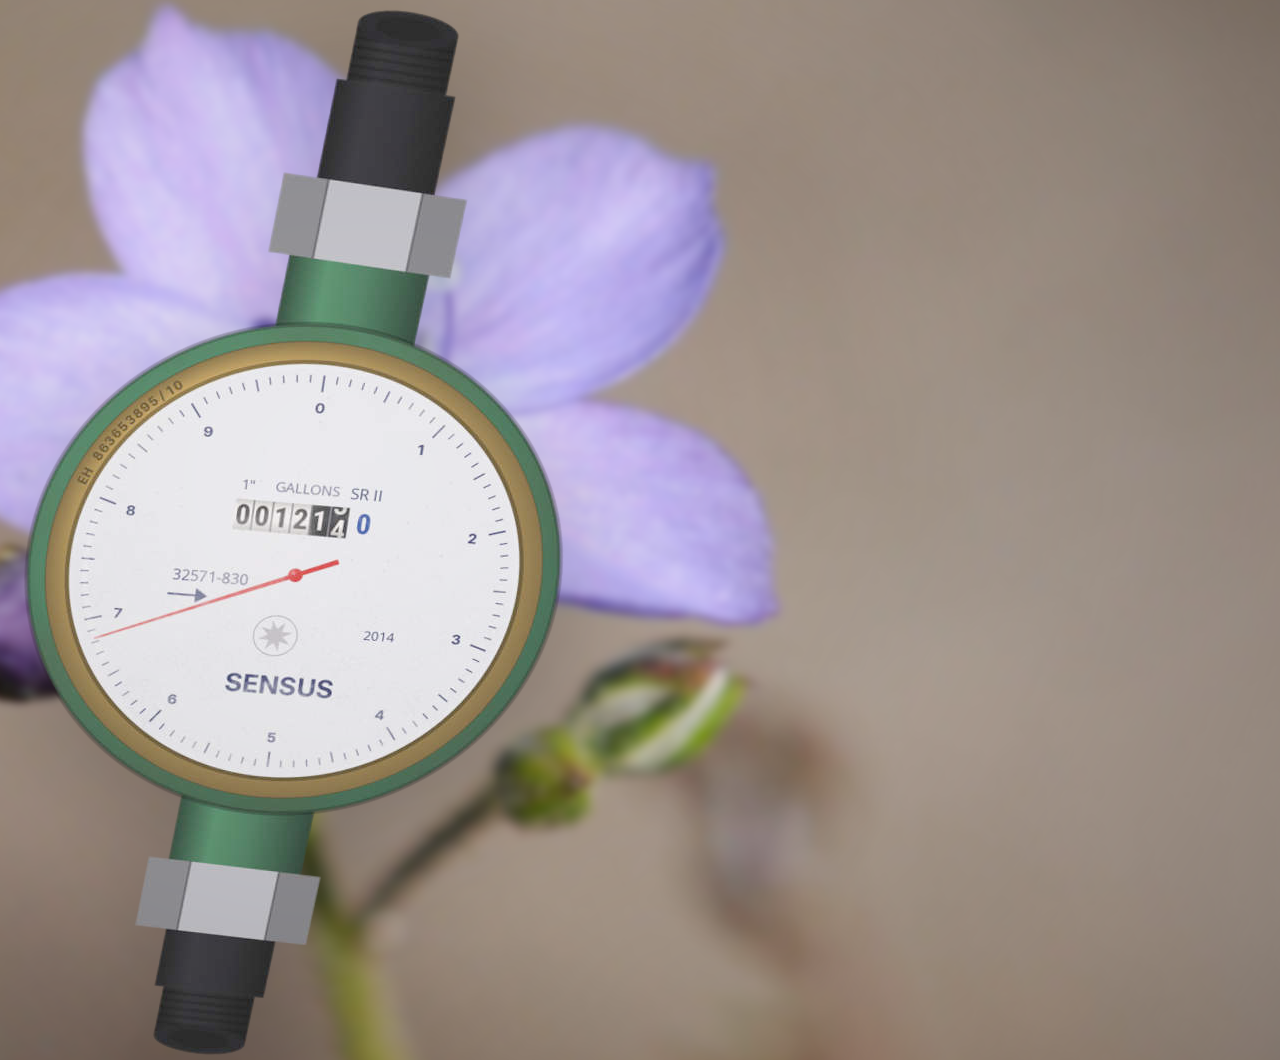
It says 12136.8 gal
